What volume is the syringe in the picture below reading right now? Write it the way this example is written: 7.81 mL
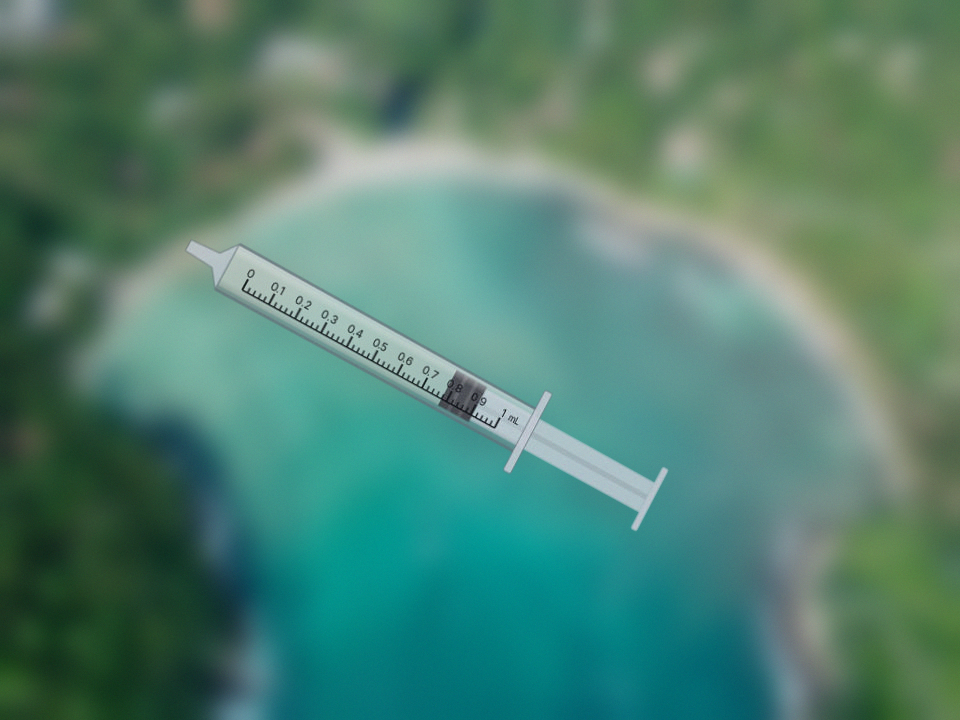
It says 0.78 mL
